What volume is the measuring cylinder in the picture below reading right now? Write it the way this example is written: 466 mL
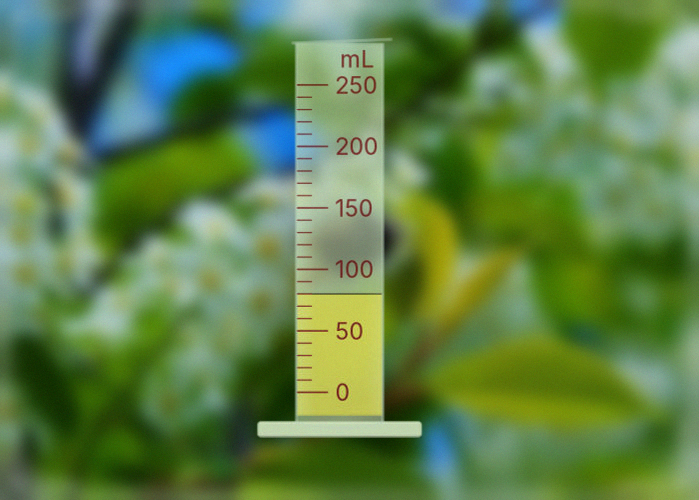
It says 80 mL
